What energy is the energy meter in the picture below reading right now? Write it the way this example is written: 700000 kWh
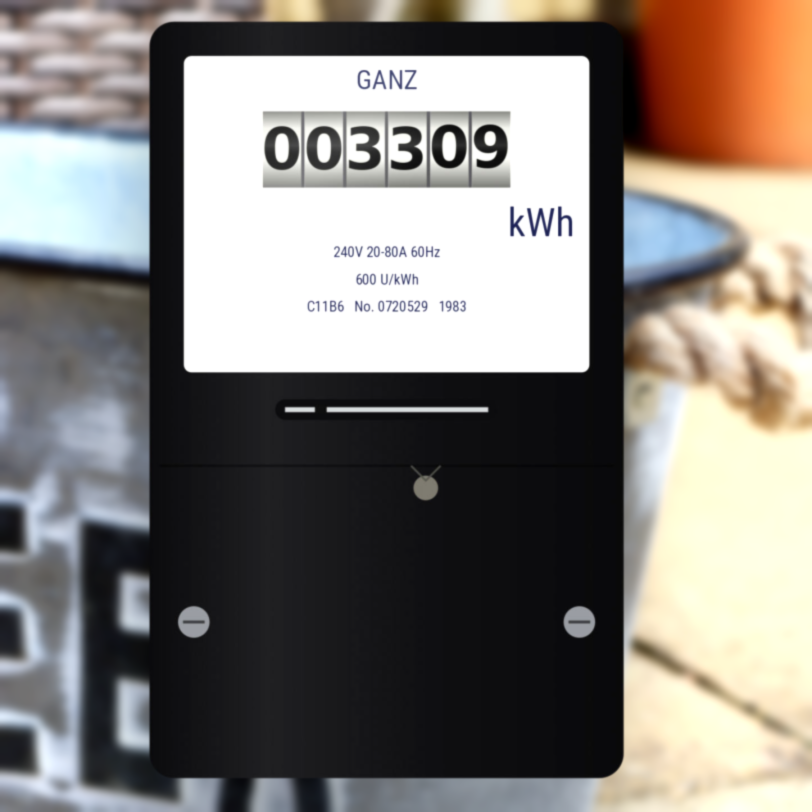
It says 3309 kWh
